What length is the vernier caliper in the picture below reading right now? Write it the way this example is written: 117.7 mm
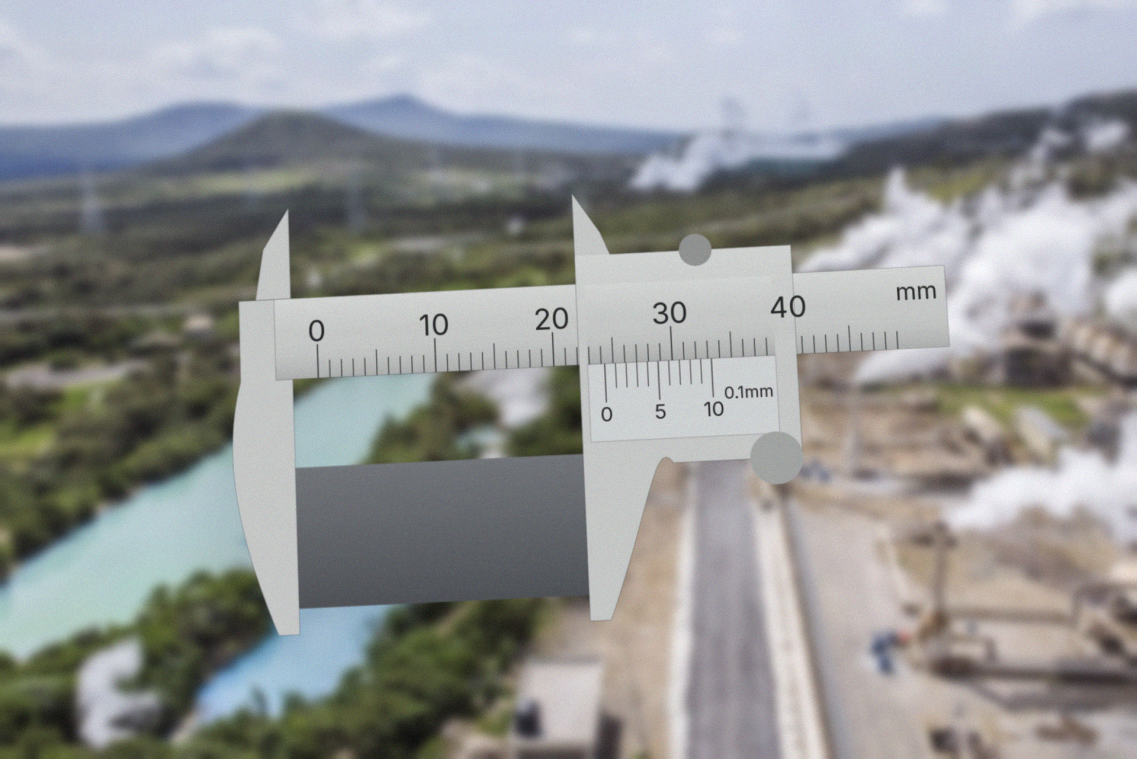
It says 24.3 mm
